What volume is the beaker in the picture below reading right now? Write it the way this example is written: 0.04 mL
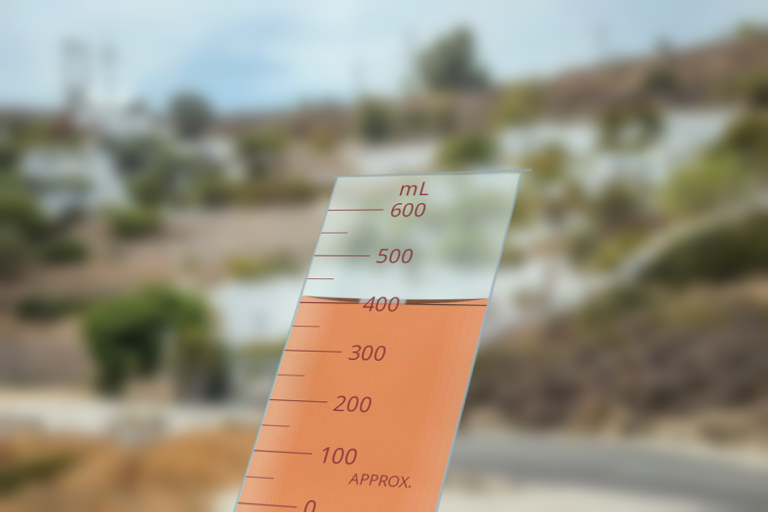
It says 400 mL
